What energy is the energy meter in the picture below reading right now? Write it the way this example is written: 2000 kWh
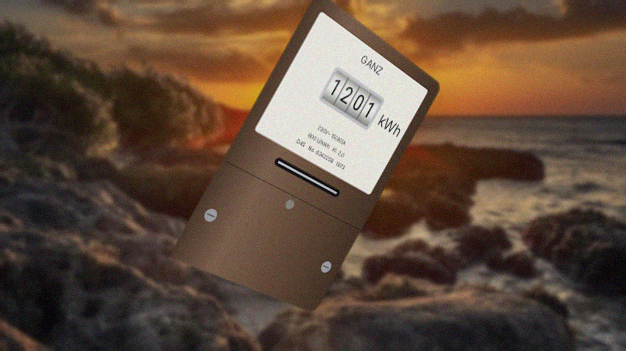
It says 1201 kWh
